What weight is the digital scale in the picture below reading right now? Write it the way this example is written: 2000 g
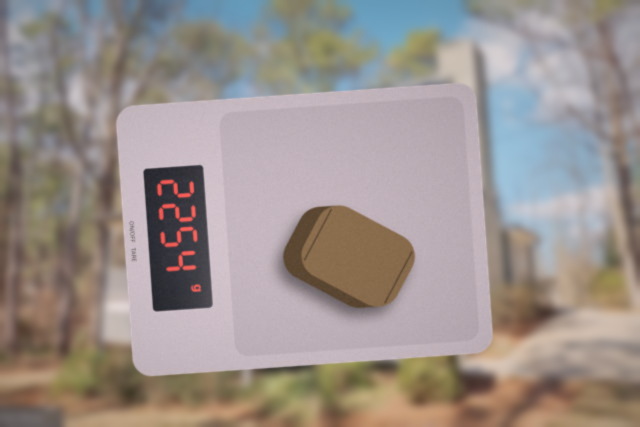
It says 2254 g
